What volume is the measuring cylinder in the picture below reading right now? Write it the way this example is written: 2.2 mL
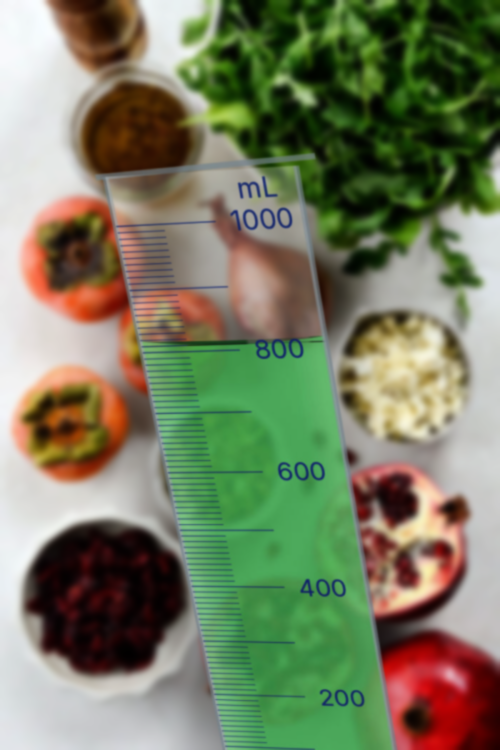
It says 810 mL
